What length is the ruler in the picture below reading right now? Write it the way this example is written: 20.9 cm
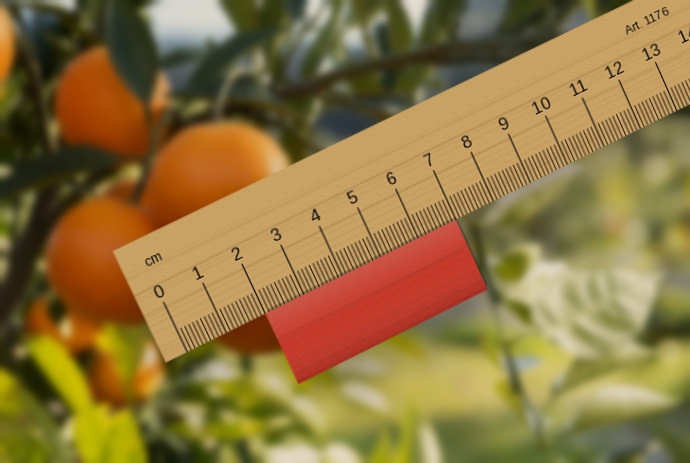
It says 5 cm
